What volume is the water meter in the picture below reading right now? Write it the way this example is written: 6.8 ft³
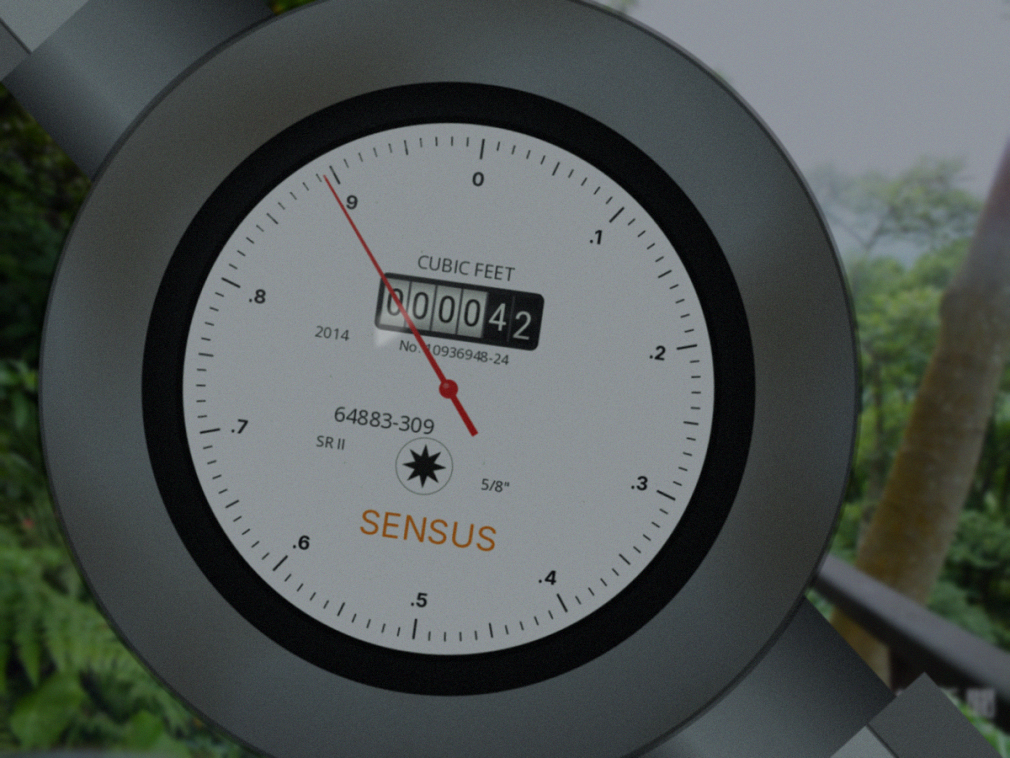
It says 41.89 ft³
